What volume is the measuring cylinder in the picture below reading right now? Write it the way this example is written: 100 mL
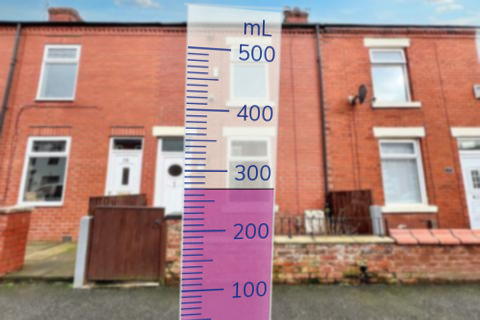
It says 270 mL
